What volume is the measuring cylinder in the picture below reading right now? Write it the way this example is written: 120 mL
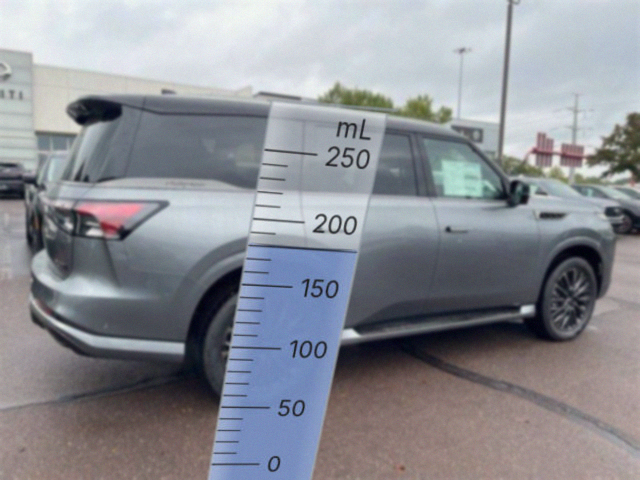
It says 180 mL
